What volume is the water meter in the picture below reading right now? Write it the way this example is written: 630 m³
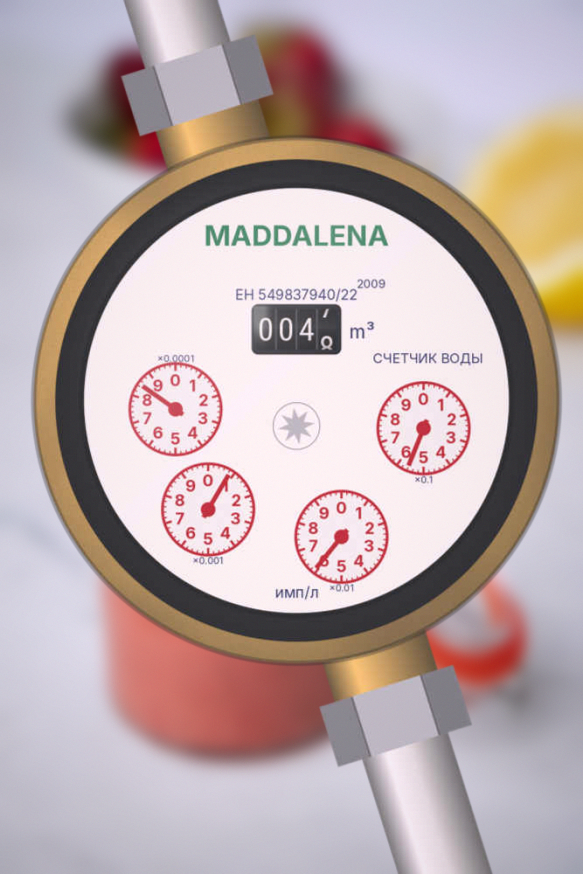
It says 47.5608 m³
